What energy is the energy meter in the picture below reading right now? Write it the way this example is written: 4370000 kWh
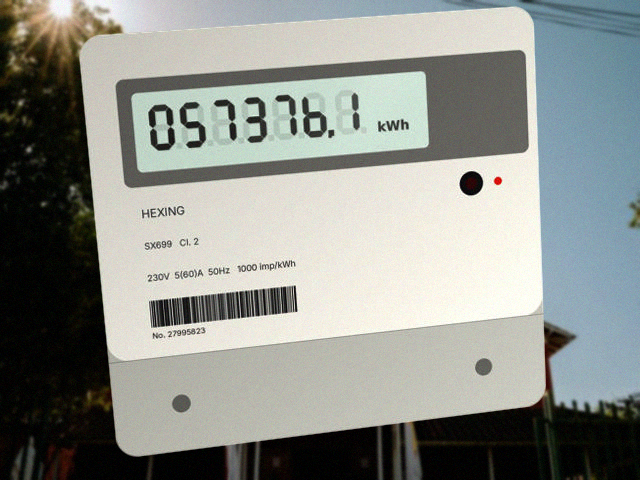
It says 57376.1 kWh
